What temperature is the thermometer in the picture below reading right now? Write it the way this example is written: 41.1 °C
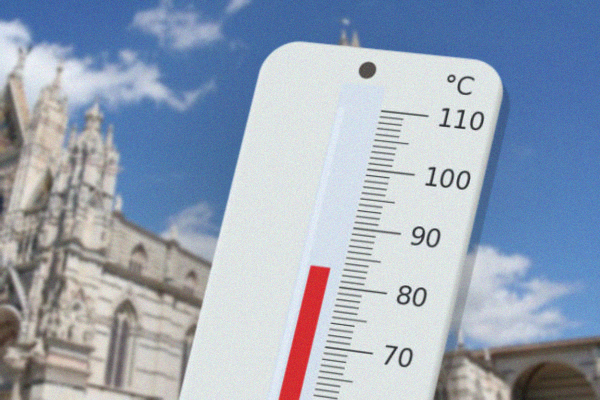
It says 83 °C
